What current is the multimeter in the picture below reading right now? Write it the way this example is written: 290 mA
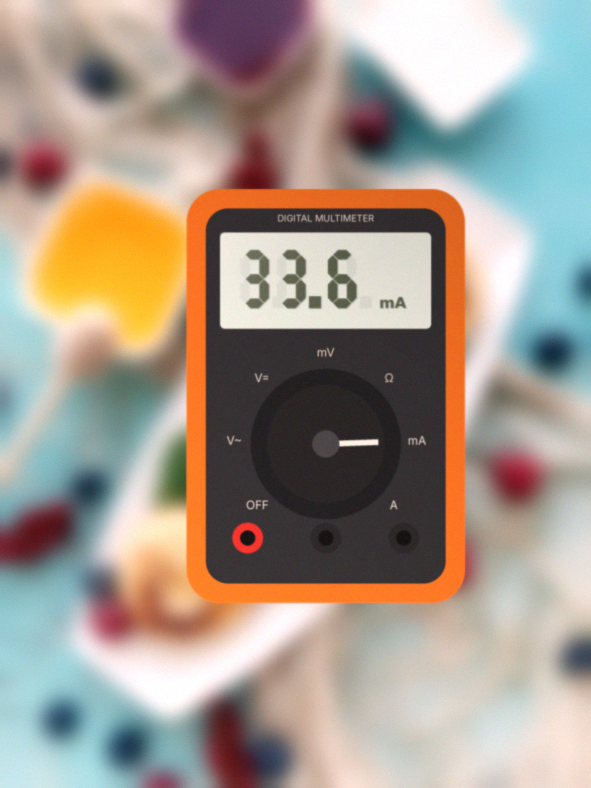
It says 33.6 mA
